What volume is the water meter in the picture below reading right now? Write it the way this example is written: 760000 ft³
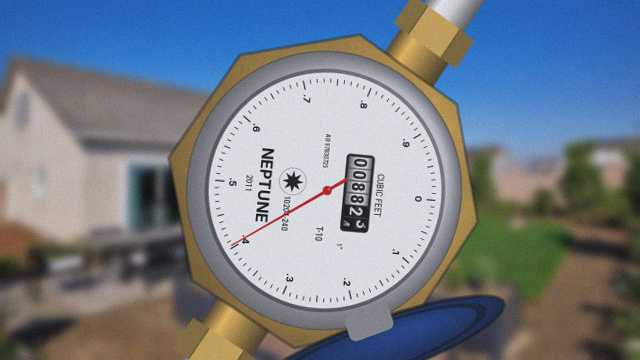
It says 8823.40 ft³
